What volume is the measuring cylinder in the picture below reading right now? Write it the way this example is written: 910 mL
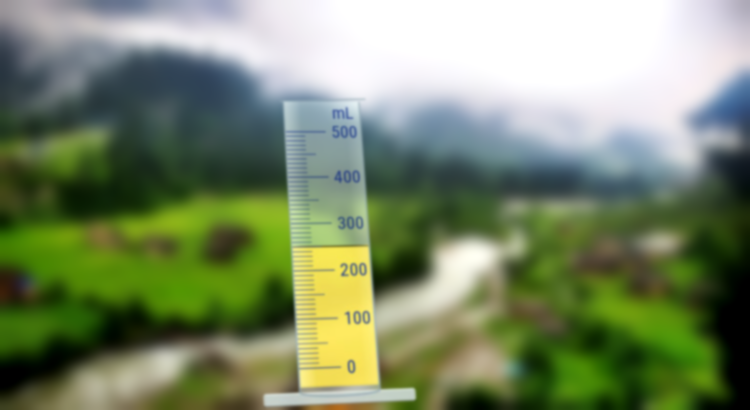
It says 250 mL
